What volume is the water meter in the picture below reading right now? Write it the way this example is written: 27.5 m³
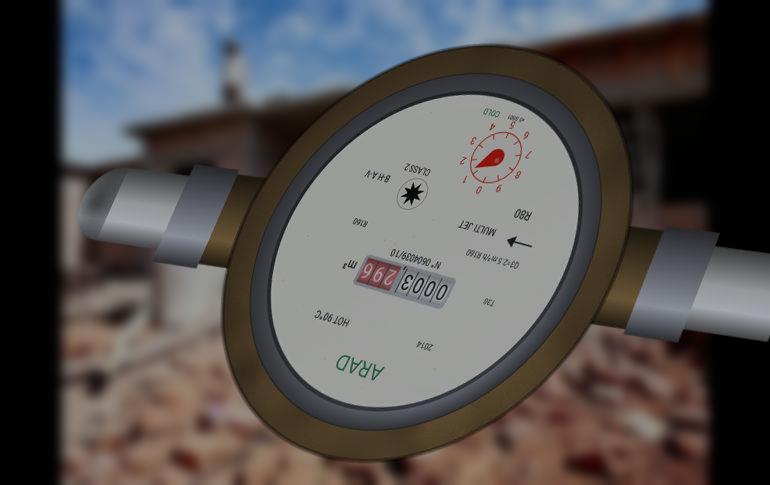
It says 3.2961 m³
